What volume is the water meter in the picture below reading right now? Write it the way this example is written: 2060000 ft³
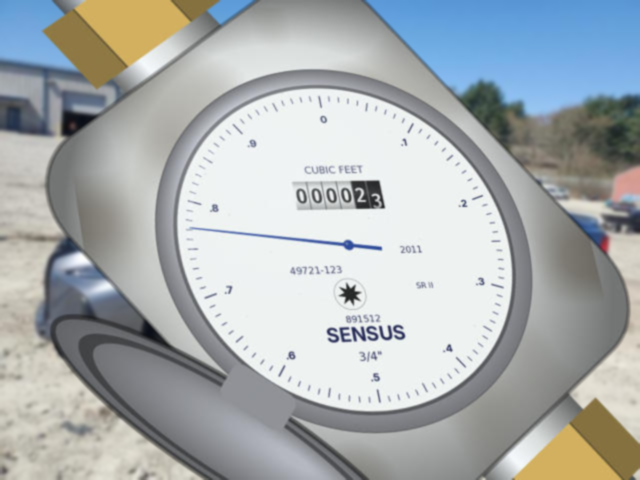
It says 22.77 ft³
